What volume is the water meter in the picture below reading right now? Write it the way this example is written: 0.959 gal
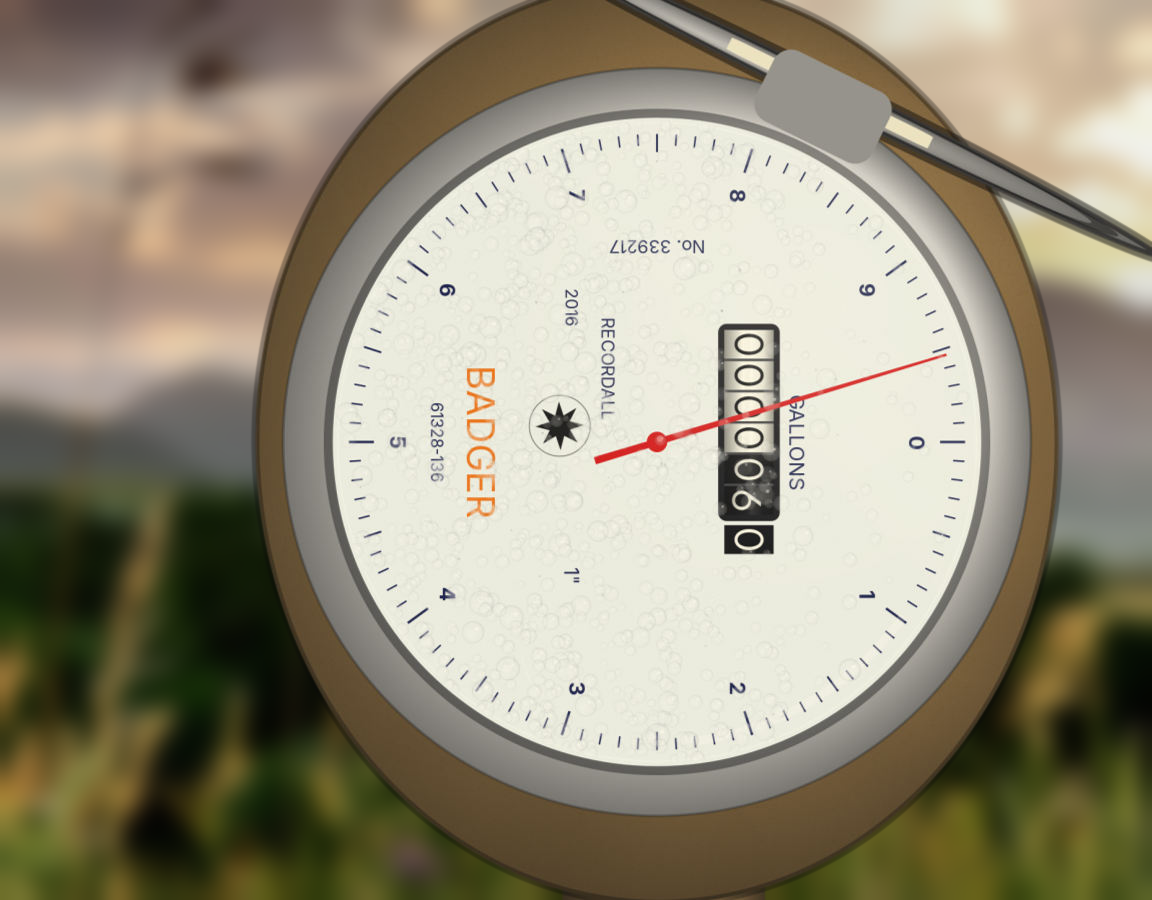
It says 59.5 gal
